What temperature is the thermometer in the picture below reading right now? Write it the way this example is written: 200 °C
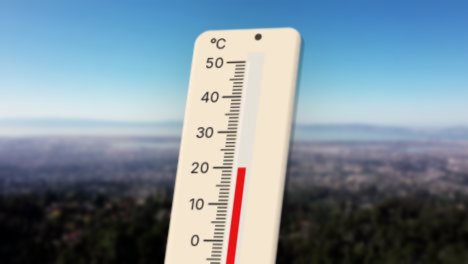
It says 20 °C
